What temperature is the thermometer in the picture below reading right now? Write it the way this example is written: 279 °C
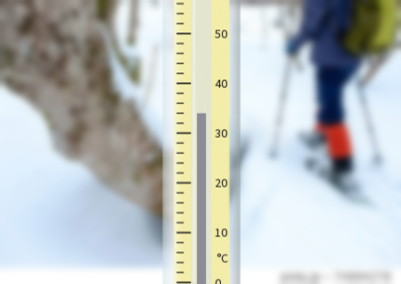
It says 34 °C
